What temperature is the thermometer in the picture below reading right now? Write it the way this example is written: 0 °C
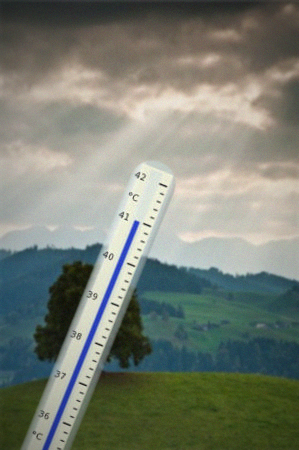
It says 41 °C
